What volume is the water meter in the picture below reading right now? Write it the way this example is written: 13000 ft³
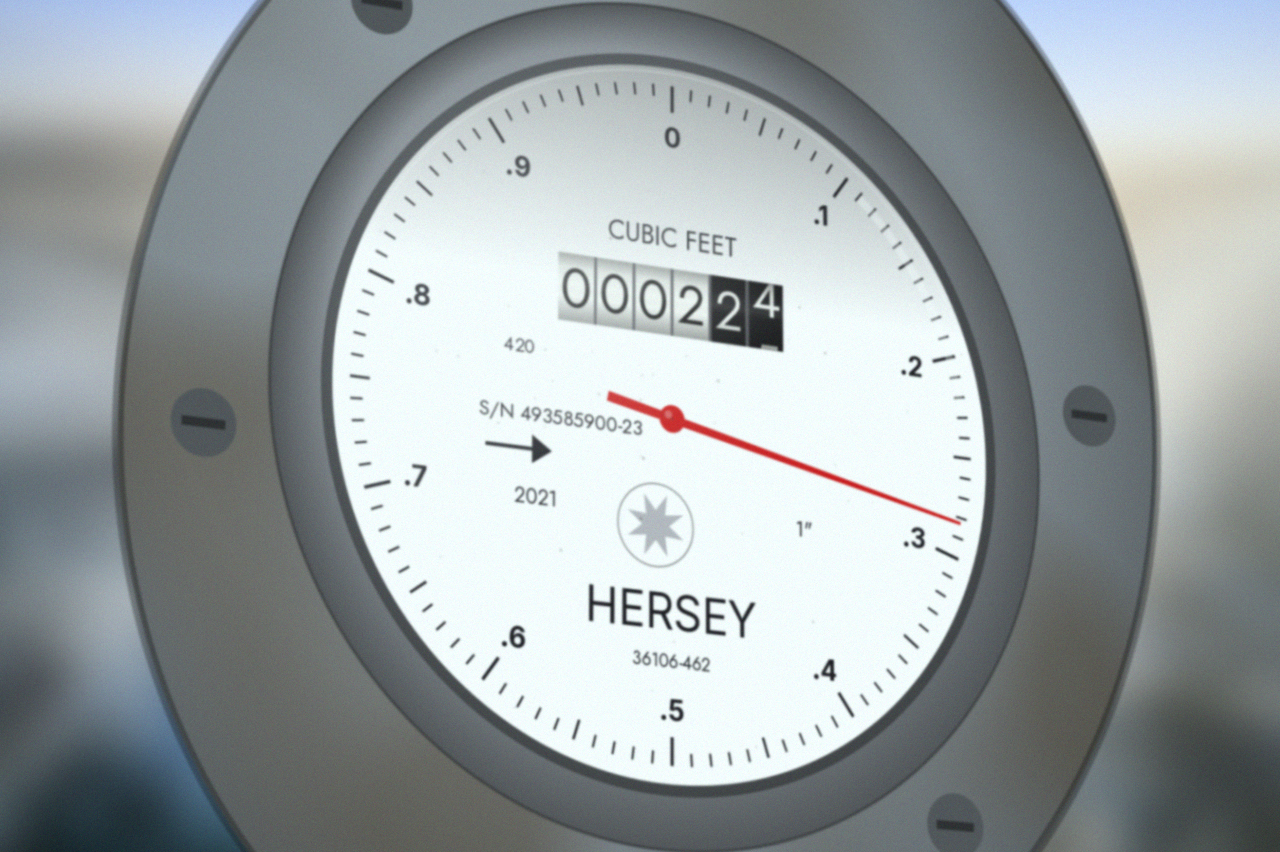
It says 224.28 ft³
